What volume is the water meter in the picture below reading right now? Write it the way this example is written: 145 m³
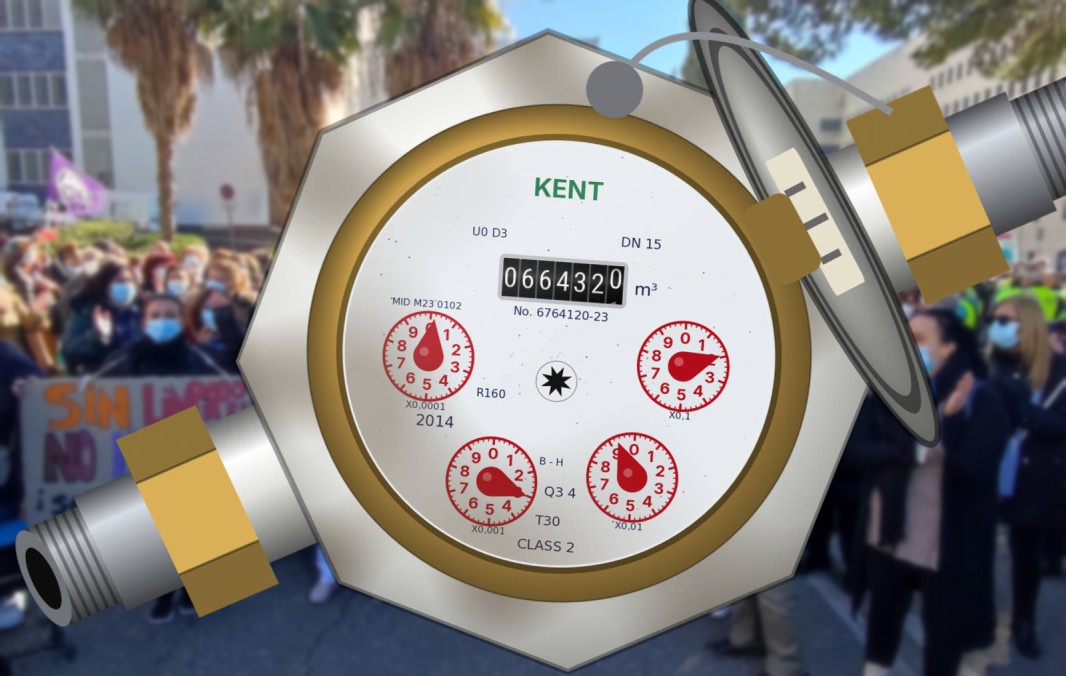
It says 664320.1930 m³
